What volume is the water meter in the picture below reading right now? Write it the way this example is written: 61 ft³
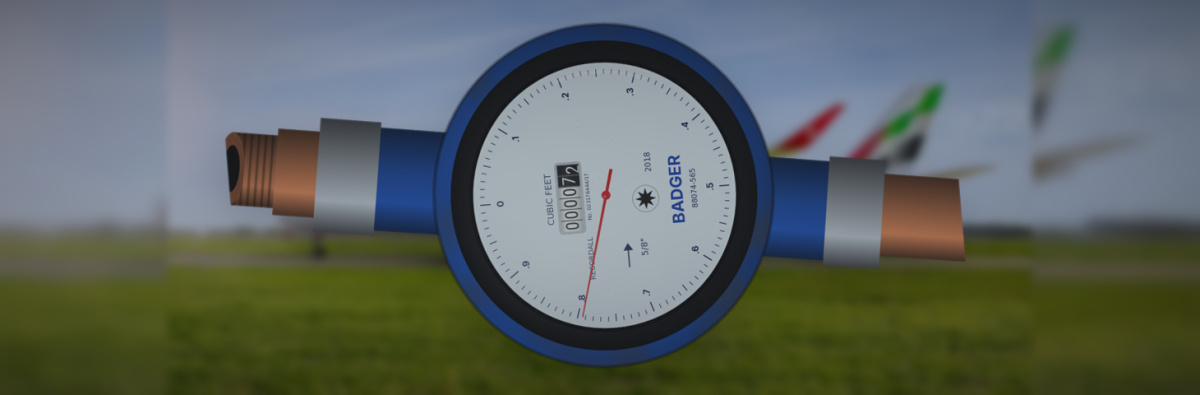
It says 71.79 ft³
